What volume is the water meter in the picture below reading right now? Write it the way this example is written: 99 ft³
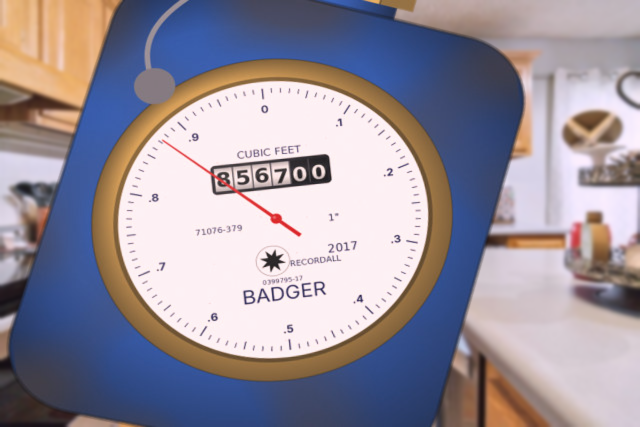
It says 856699.87 ft³
